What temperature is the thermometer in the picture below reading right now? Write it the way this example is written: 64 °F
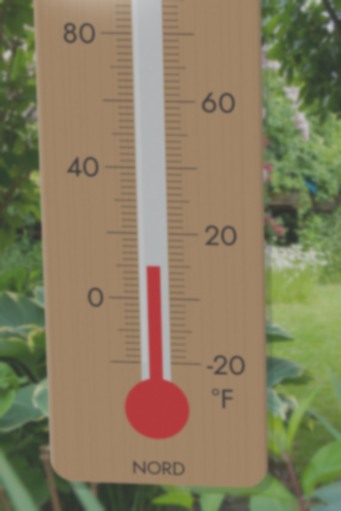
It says 10 °F
